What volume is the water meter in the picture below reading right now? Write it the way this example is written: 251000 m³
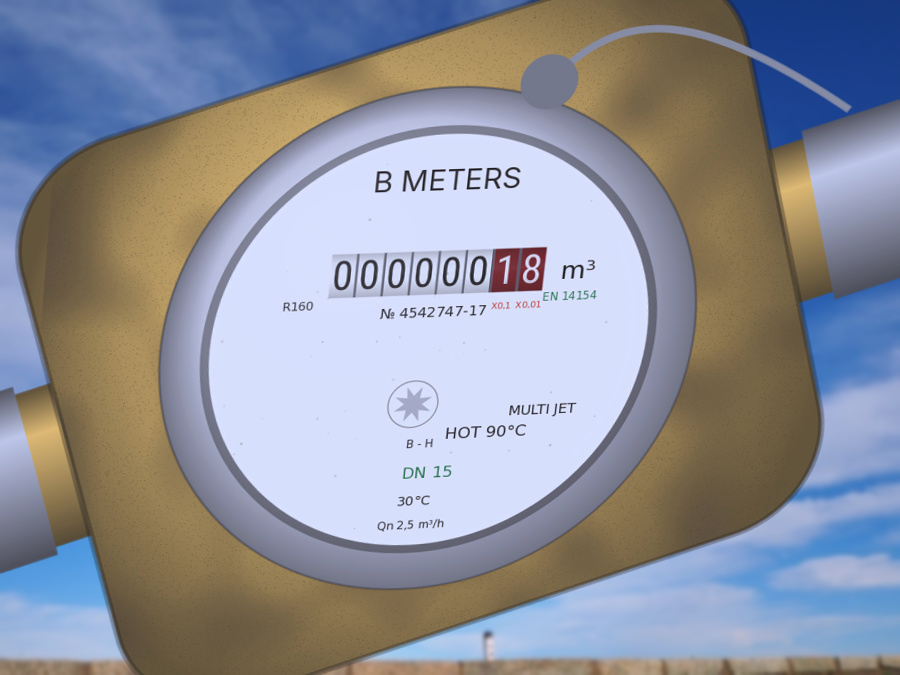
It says 0.18 m³
